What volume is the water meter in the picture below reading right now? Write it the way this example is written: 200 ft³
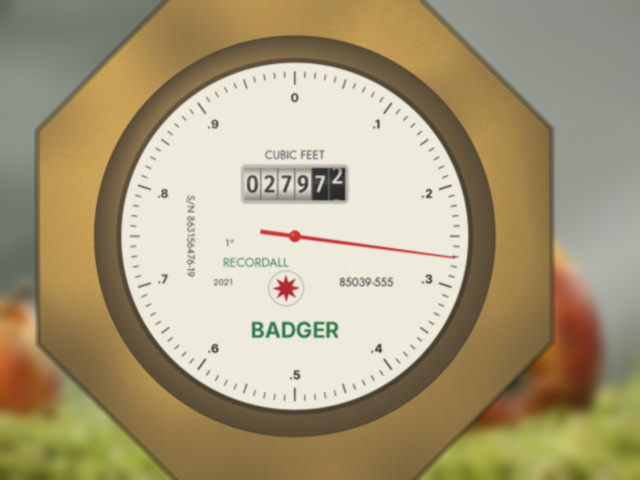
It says 27972.27 ft³
